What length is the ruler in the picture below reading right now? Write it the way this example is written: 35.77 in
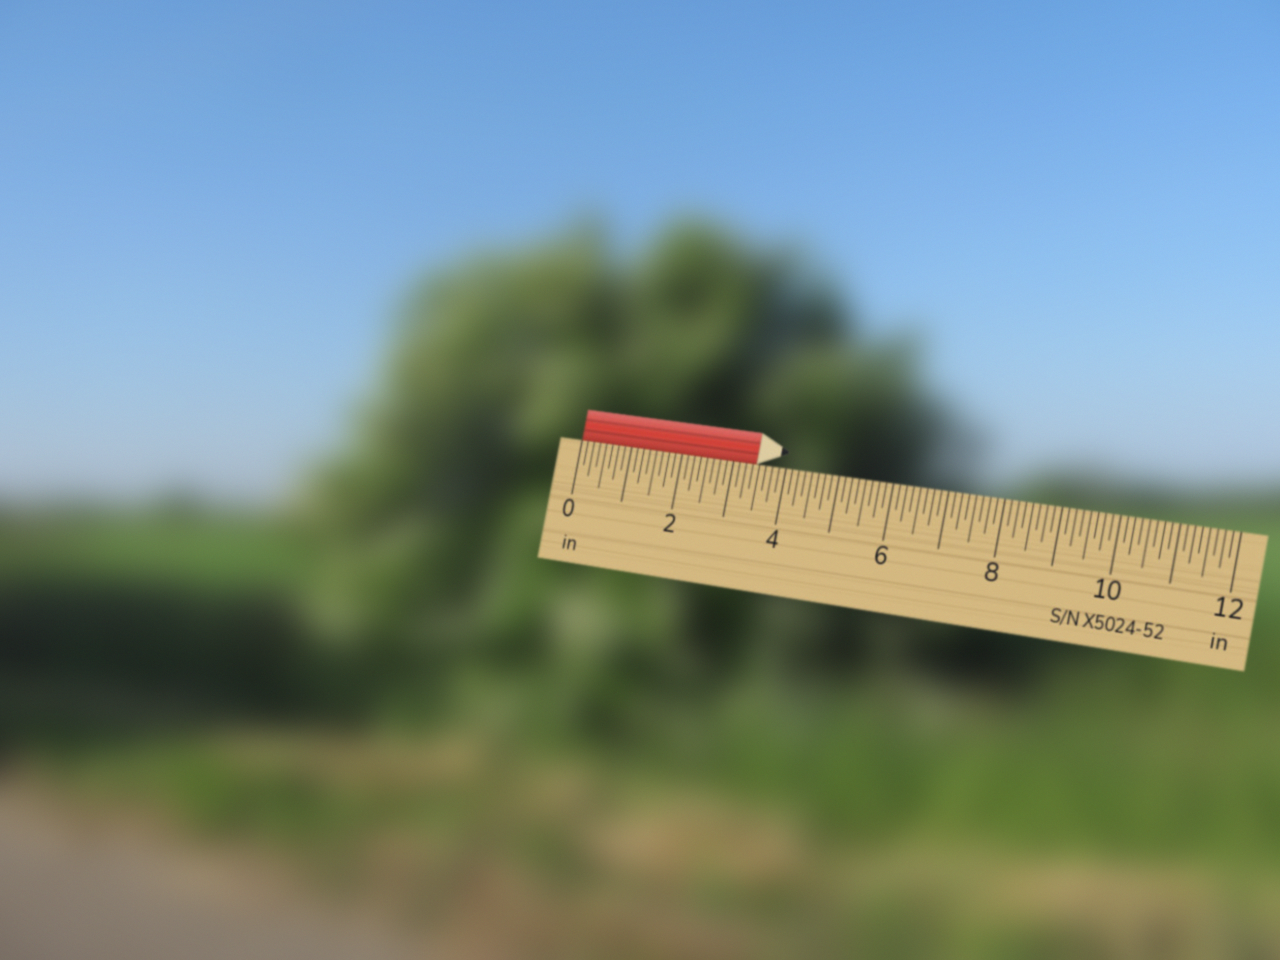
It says 4 in
